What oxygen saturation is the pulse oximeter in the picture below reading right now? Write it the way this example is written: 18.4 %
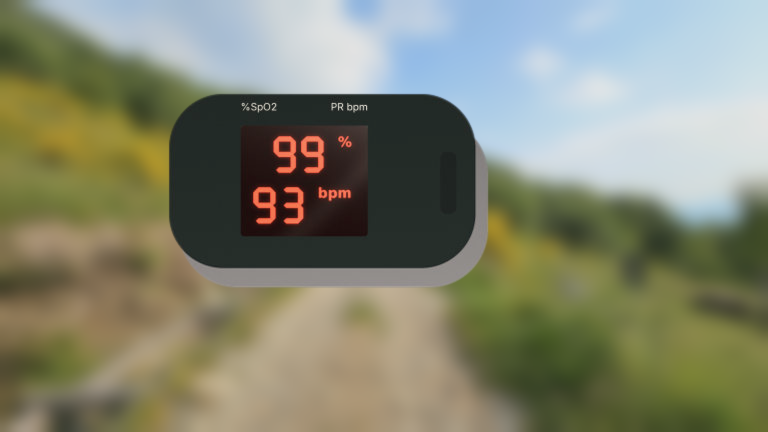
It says 99 %
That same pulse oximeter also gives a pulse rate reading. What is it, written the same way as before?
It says 93 bpm
